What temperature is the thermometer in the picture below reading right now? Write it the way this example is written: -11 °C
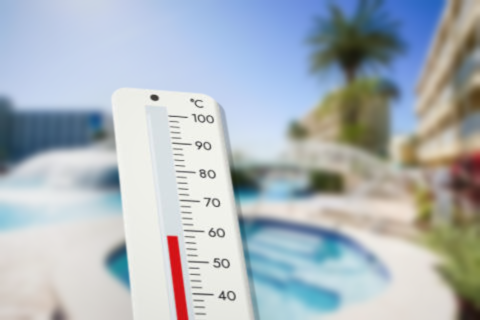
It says 58 °C
